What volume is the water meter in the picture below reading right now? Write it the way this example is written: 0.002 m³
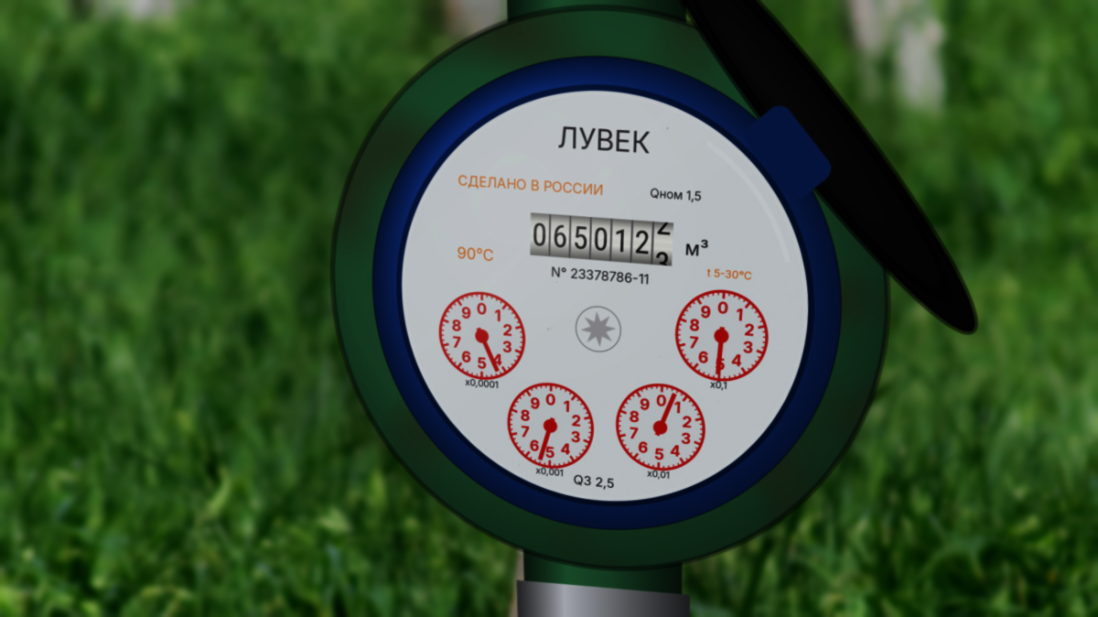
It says 650122.5054 m³
